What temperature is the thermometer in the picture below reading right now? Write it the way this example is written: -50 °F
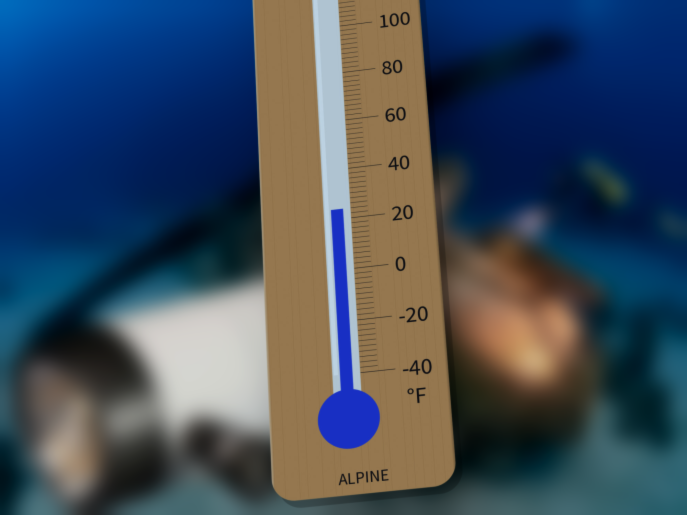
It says 24 °F
